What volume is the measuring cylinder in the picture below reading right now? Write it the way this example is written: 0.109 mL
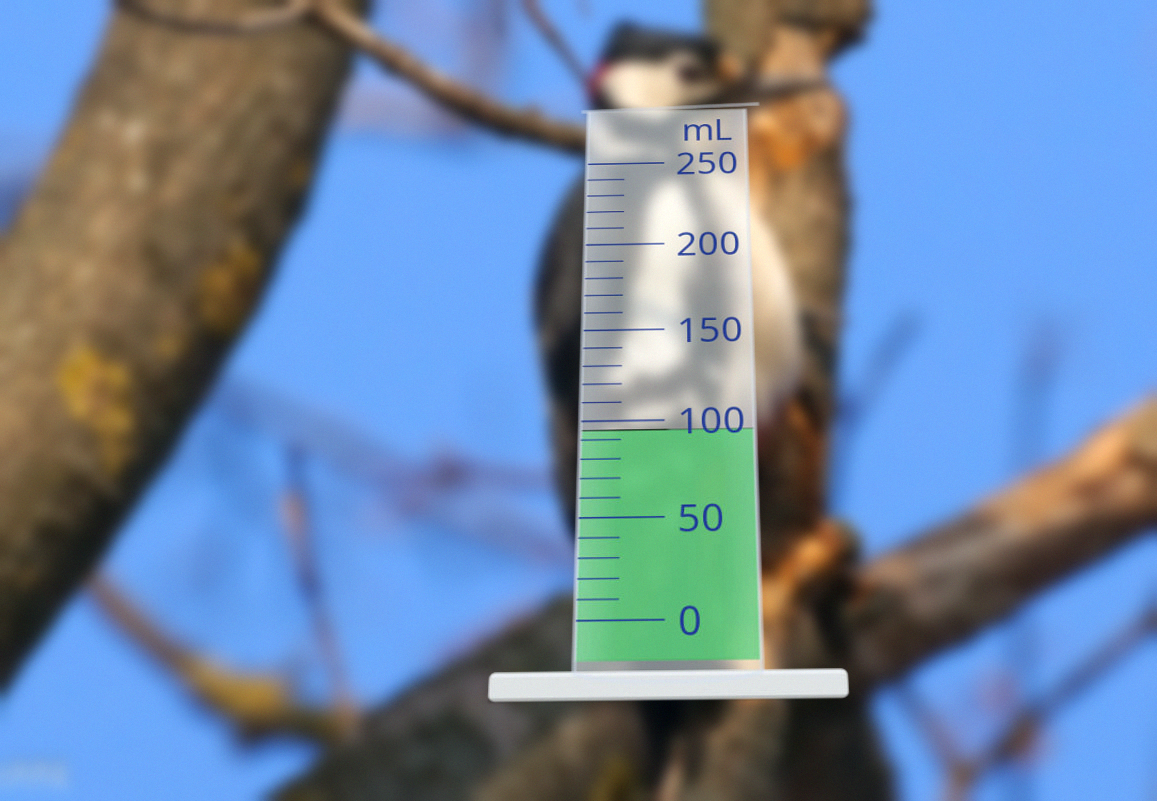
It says 95 mL
